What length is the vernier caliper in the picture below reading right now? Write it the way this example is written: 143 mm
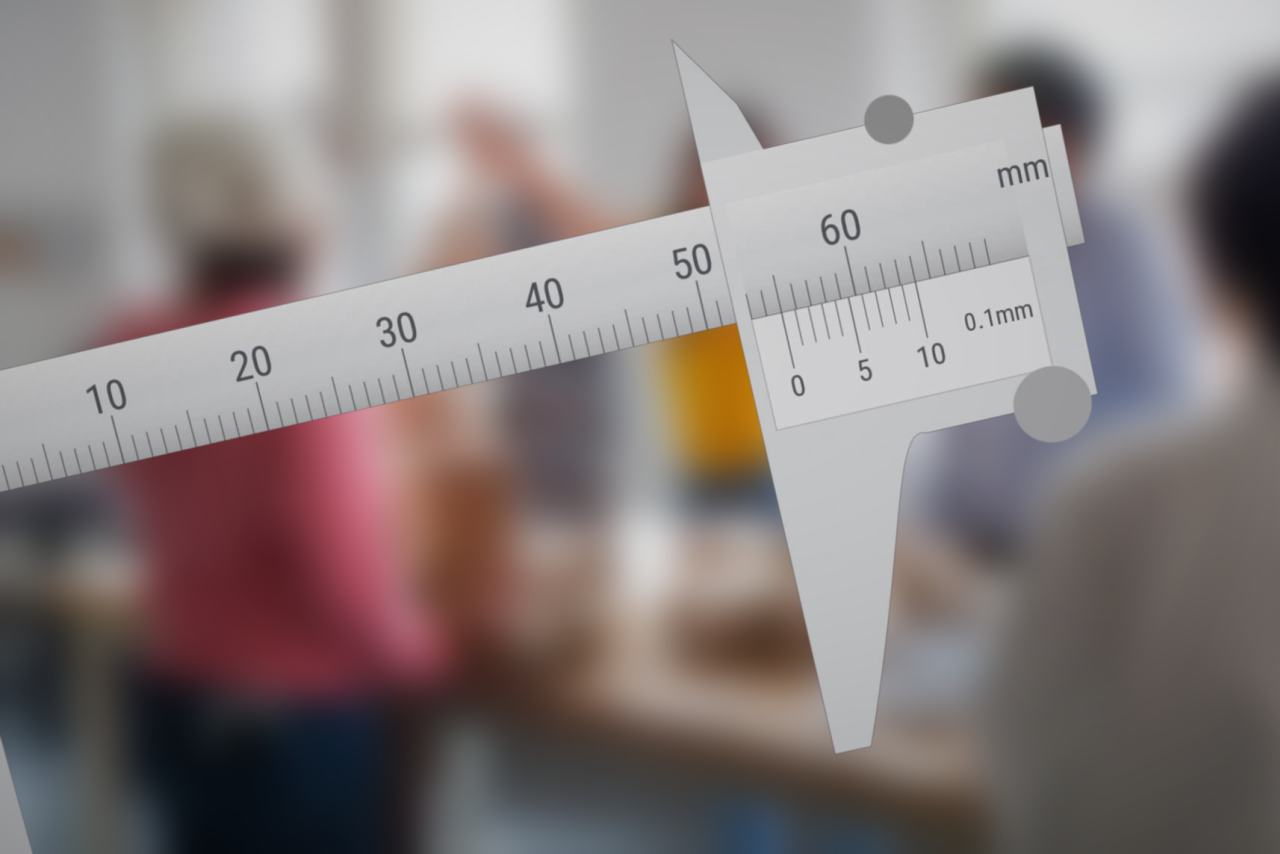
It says 55.0 mm
